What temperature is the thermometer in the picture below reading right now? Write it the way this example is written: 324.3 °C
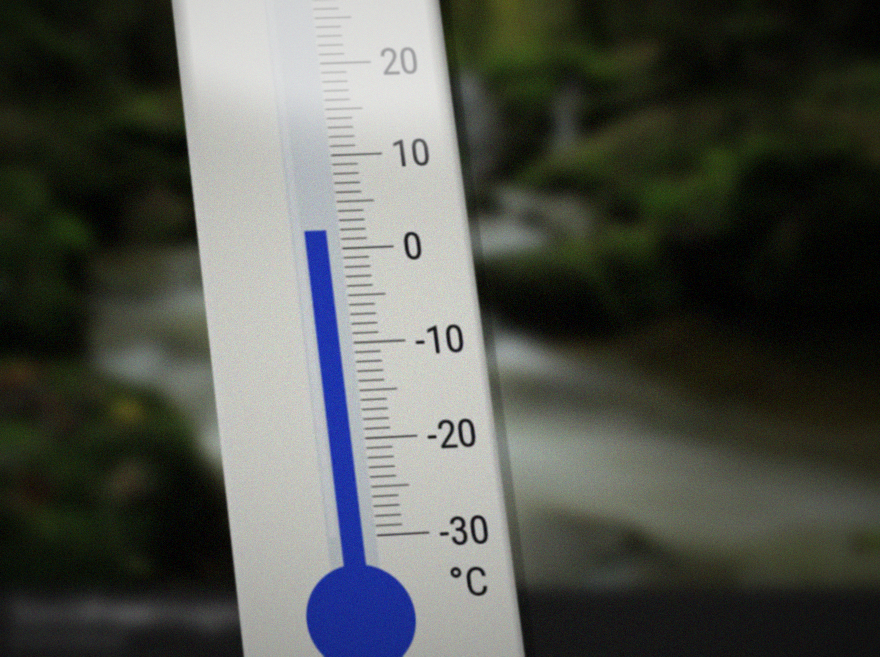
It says 2 °C
